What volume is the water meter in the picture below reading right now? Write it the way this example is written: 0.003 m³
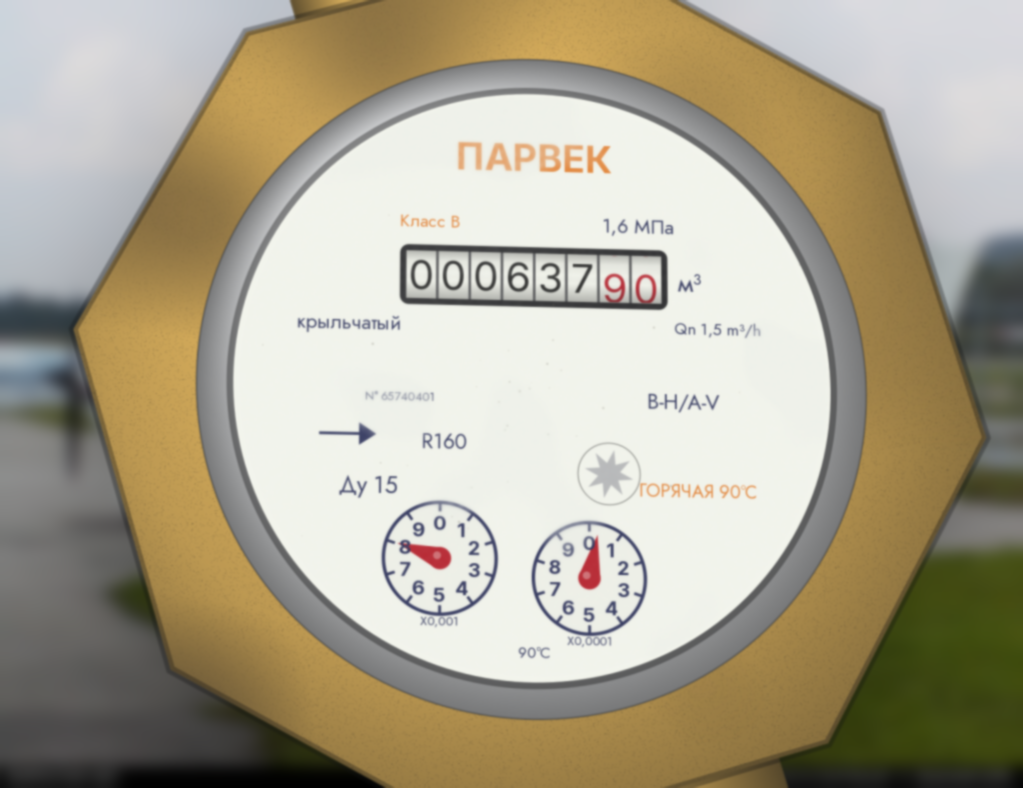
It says 637.8980 m³
